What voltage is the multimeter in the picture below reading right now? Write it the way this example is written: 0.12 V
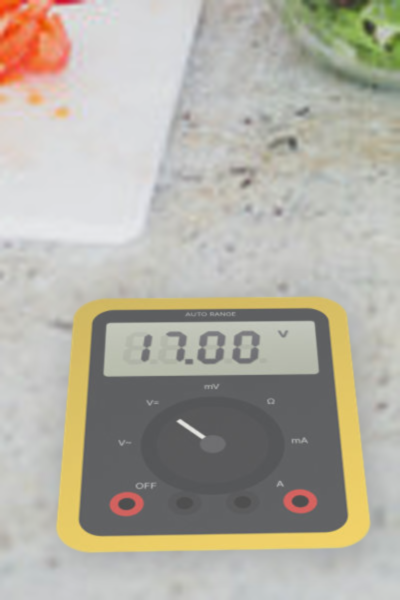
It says 17.00 V
